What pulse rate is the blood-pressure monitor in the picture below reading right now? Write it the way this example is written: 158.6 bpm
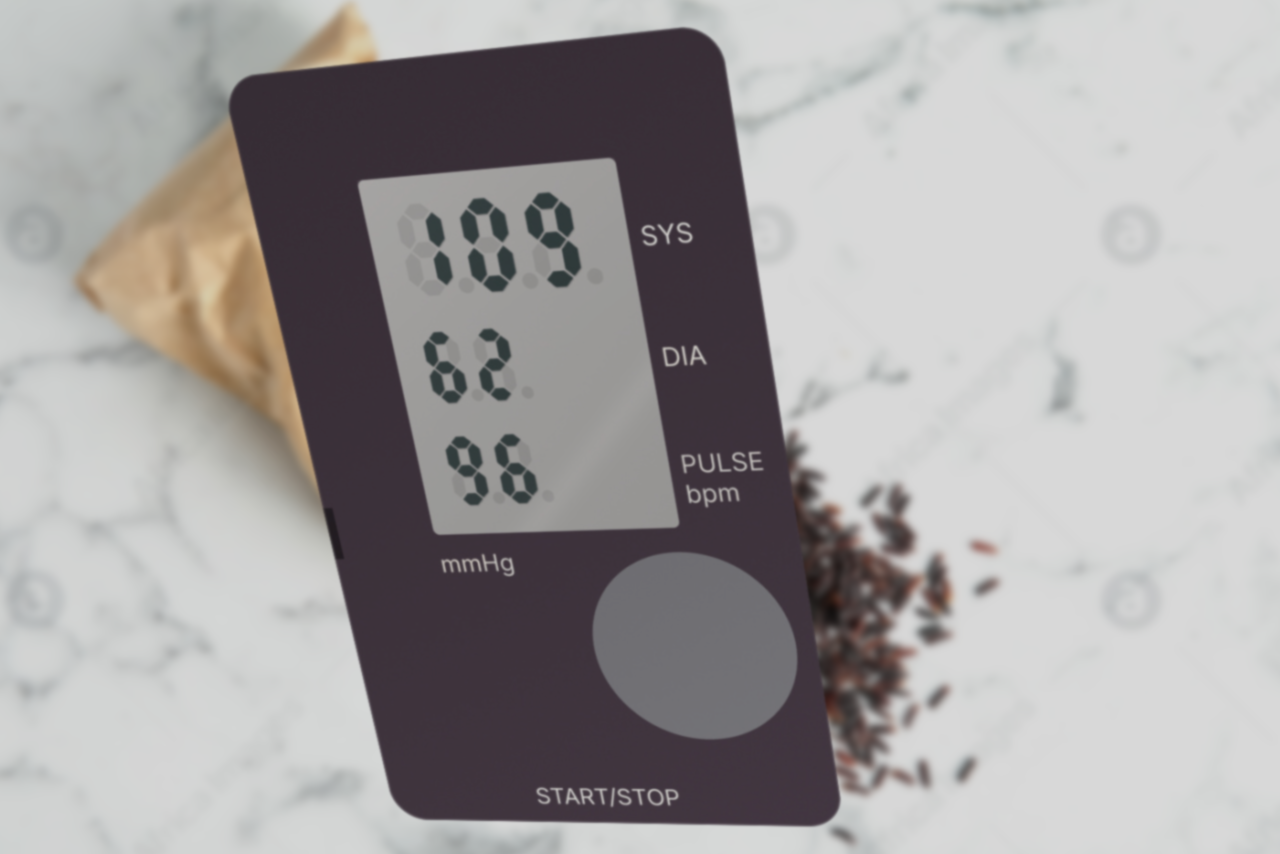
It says 96 bpm
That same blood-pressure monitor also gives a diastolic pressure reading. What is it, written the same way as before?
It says 62 mmHg
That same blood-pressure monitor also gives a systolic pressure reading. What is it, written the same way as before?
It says 109 mmHg
